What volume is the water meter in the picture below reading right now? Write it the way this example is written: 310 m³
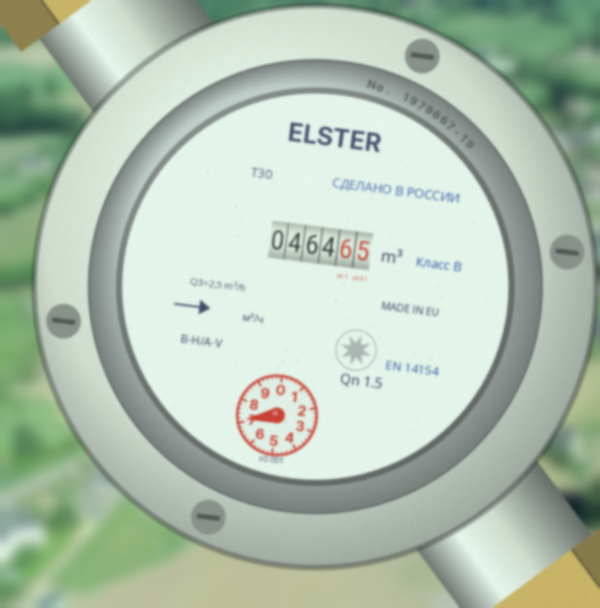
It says 464.657 m³
